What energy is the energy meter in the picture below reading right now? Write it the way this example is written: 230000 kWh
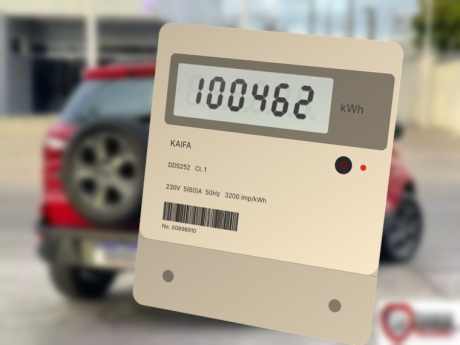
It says 100462 kWh
